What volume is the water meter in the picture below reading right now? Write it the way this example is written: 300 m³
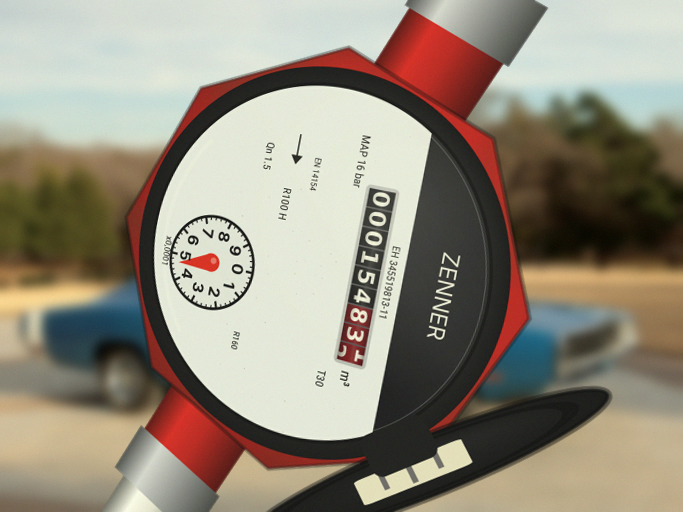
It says 154.8314 m³
